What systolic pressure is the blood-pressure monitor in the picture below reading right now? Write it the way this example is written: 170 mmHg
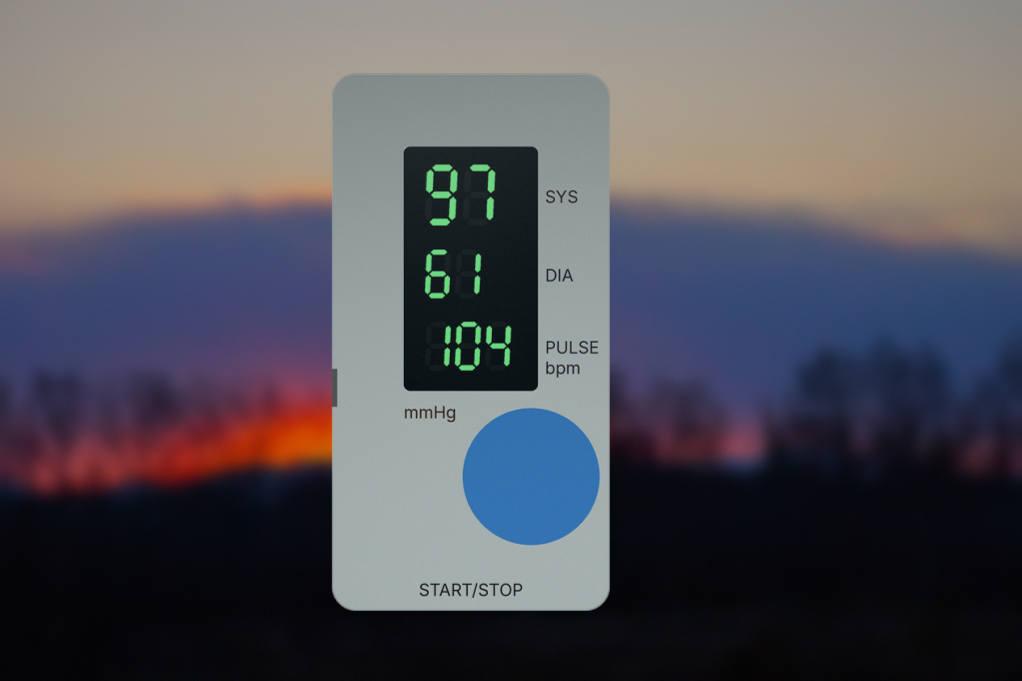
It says 97 mmHg
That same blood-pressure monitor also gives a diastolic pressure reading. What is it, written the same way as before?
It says 61 mmHg
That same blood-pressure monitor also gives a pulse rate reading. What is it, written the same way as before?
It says 104 bpm
